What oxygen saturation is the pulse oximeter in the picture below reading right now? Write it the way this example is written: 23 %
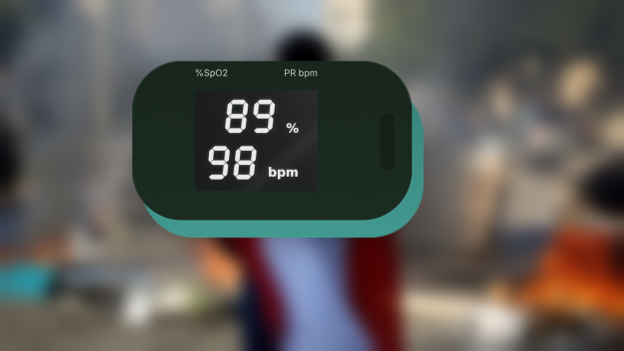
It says 89 %
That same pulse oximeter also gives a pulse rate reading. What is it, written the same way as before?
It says 98 bpm
